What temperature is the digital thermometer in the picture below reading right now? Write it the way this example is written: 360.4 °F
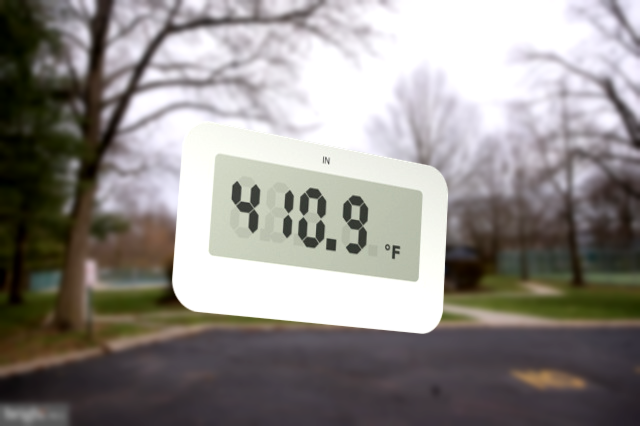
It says 410.9 °F
